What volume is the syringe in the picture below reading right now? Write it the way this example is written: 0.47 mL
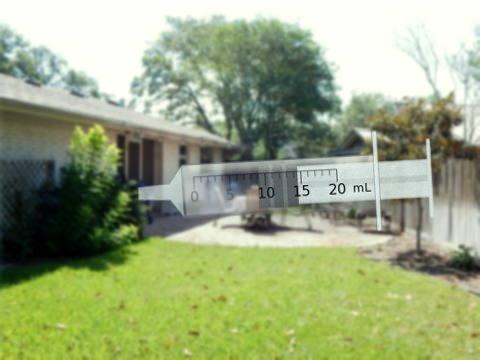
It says 9 mL
